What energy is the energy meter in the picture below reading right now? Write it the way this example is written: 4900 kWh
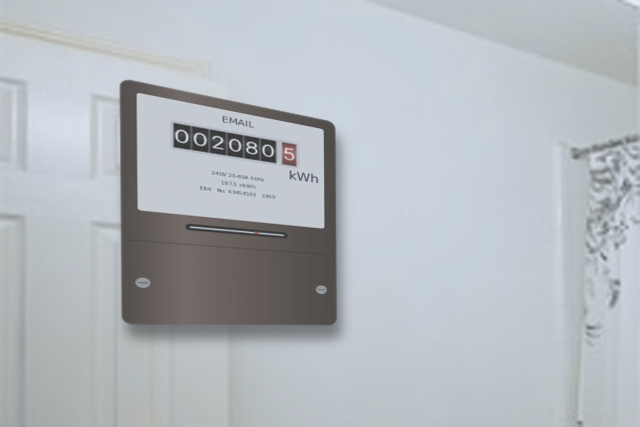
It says 2080.5 kWh
